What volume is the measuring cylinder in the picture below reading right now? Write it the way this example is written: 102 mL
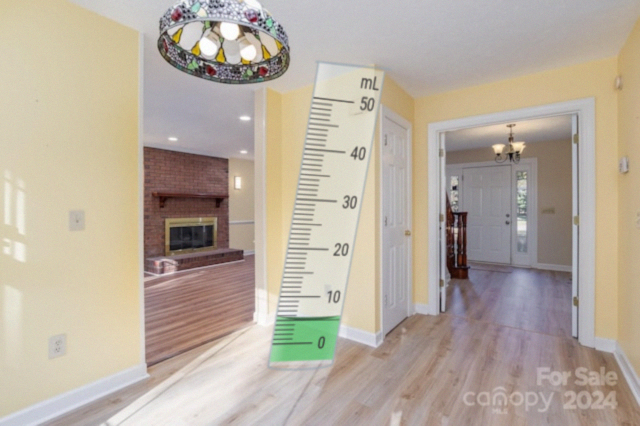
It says 5 mL
